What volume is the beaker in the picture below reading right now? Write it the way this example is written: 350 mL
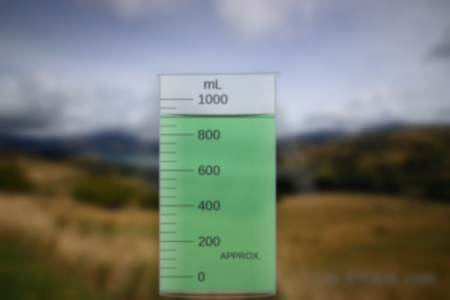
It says 900 mL
